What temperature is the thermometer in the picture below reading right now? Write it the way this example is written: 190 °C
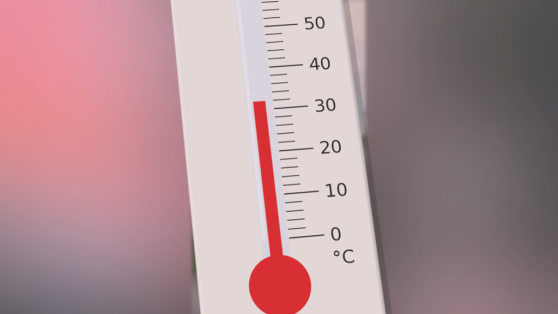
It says 32 °C
